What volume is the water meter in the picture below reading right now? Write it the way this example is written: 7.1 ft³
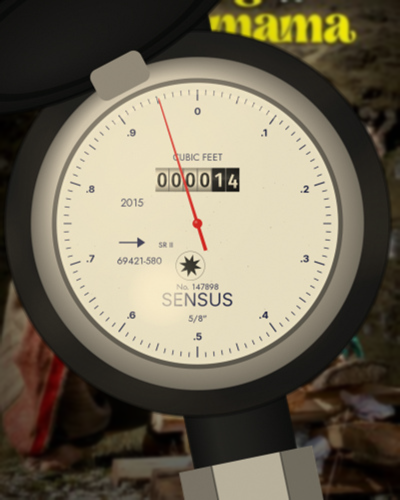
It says 13.95 ft³
